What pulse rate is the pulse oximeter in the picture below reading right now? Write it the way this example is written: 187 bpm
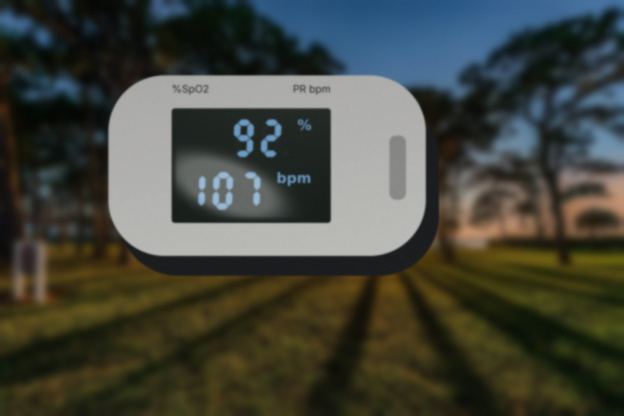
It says 107 bpm
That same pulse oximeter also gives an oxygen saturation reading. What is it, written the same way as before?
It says 92 %
